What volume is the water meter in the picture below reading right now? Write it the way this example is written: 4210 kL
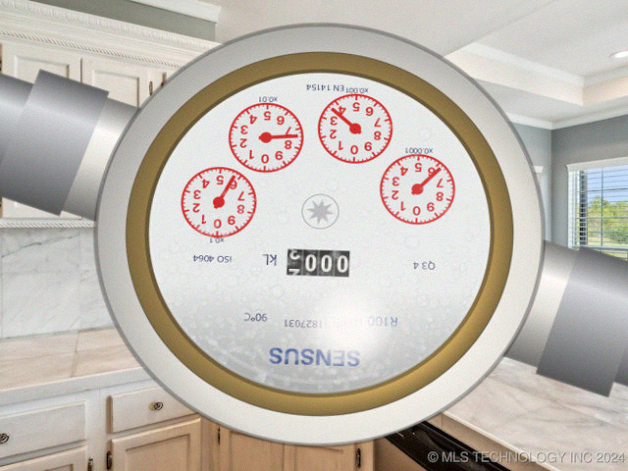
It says 2.5736 kL
